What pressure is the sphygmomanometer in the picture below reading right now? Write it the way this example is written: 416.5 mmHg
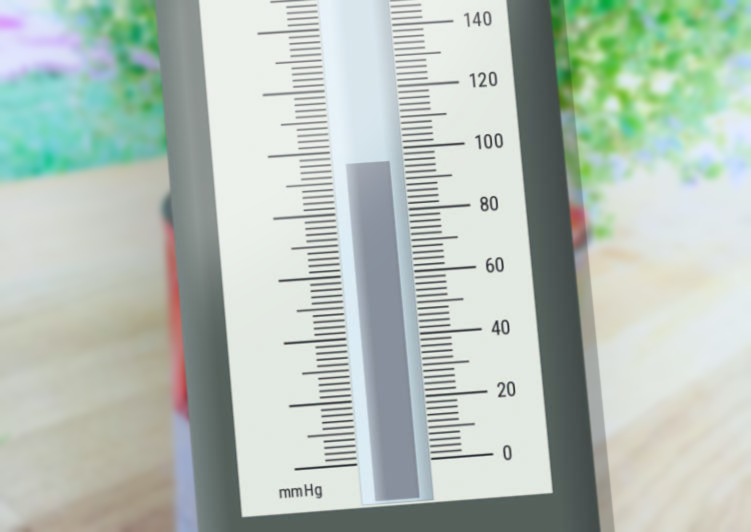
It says 96 mmHg
